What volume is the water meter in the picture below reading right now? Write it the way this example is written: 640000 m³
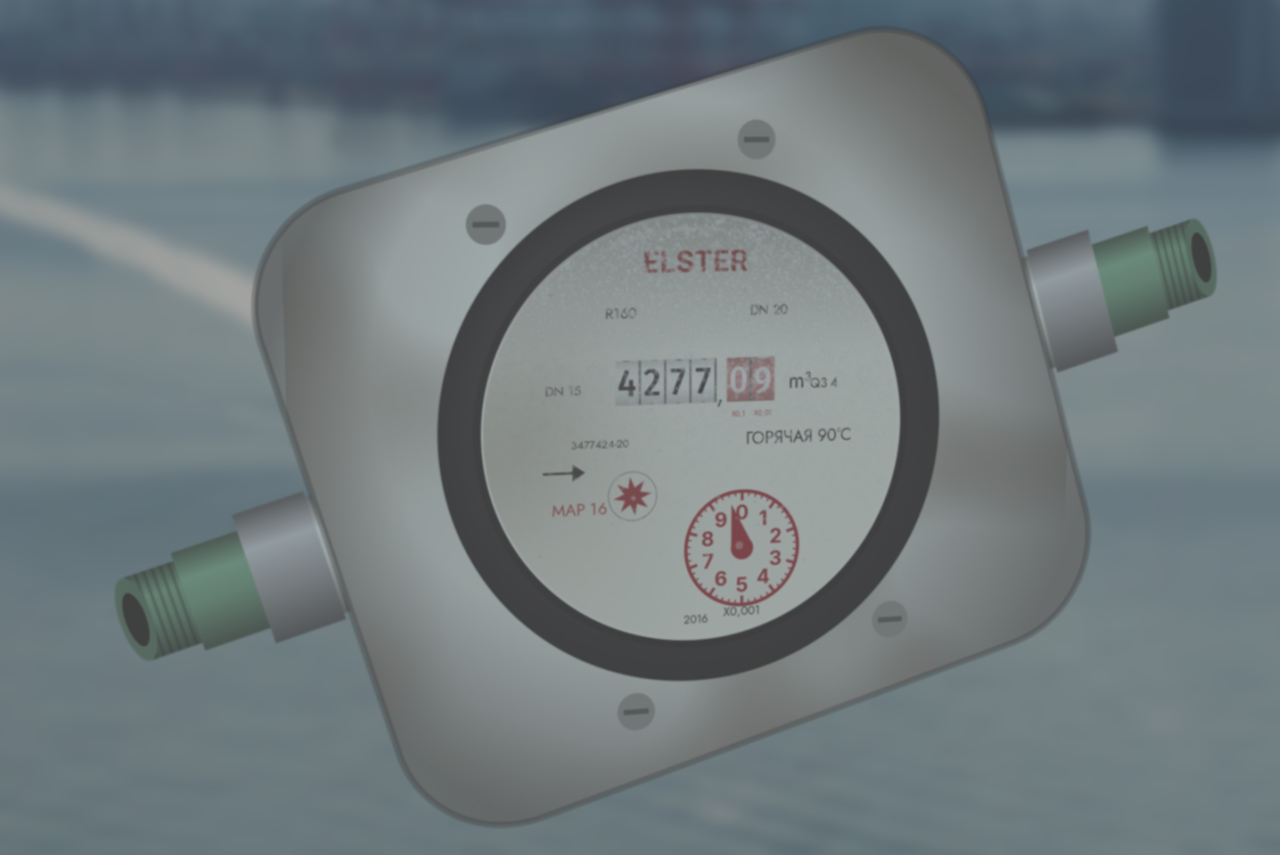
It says 4277.089 m³
